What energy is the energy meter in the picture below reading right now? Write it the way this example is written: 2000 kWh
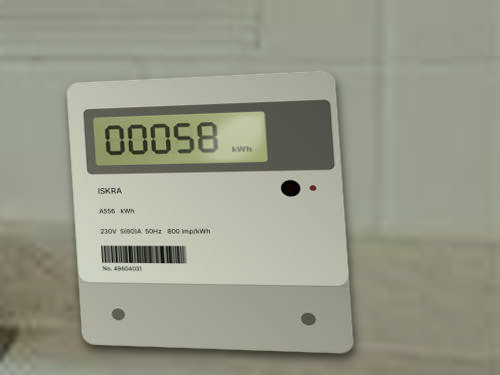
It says 58 kWh
